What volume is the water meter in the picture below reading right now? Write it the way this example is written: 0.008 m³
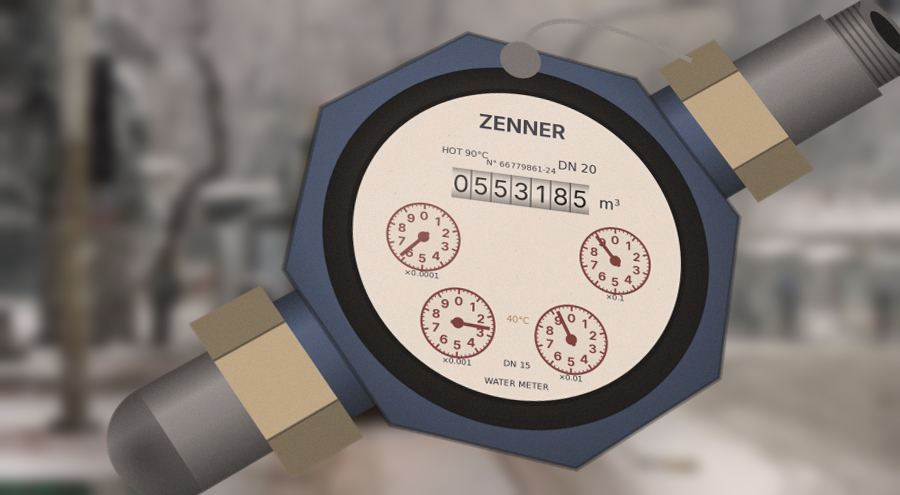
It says 553185.8926 m³
